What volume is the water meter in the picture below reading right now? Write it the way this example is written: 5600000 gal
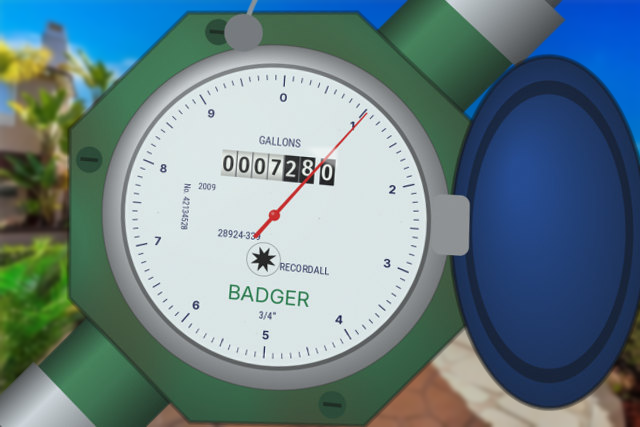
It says 7281.0 gal
